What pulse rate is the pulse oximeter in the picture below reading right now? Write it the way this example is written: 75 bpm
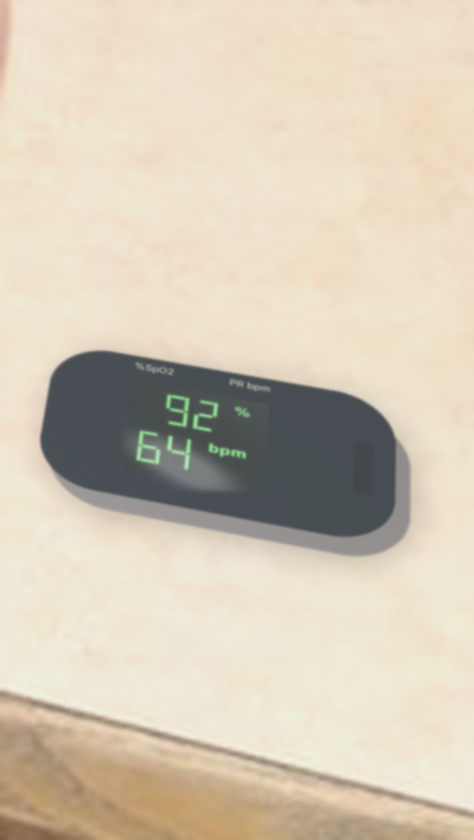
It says 64 bpm
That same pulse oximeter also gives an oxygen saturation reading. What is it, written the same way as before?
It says 92 %
